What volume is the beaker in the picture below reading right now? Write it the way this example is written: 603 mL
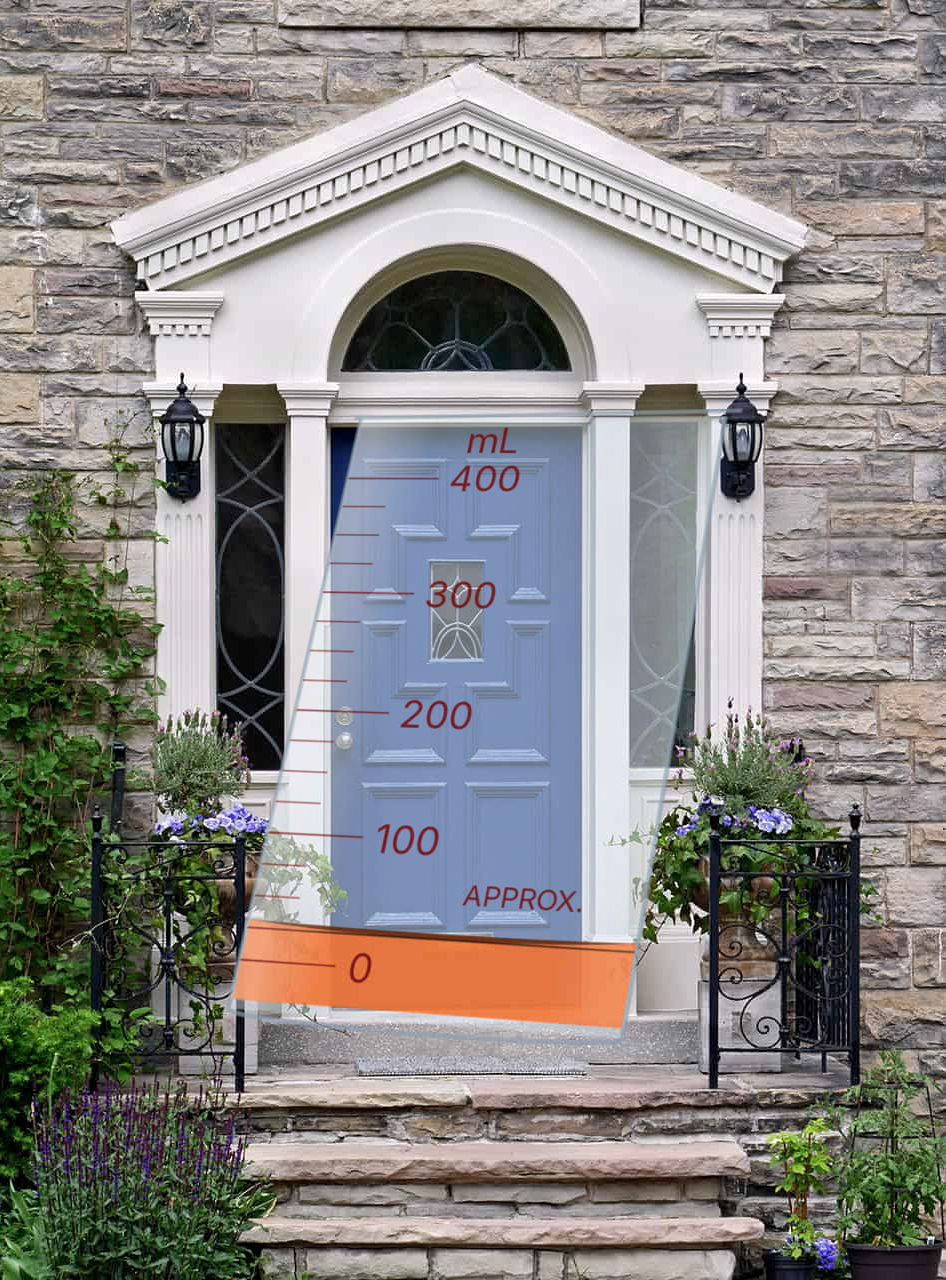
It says 25 mL
